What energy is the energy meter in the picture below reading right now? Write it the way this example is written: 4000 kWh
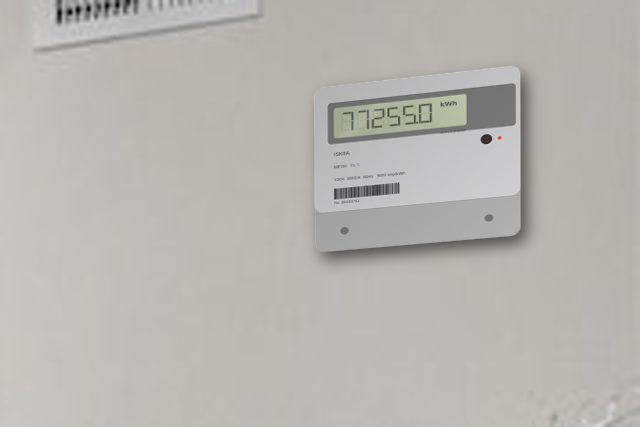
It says 77255.0 kWh
